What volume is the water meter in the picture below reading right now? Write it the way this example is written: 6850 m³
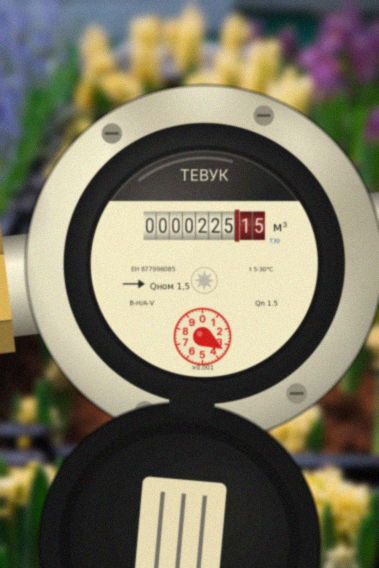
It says 225.153 m³
